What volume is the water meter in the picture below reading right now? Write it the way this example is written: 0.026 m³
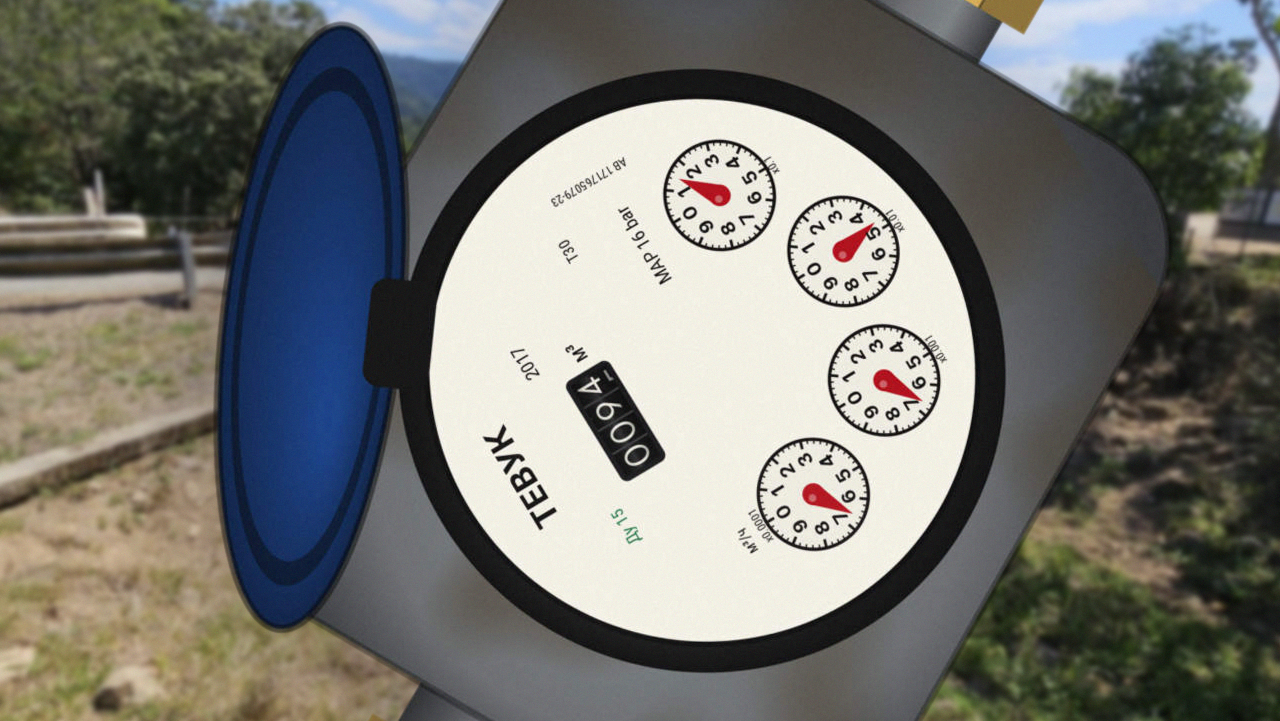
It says 94.1466 m³
